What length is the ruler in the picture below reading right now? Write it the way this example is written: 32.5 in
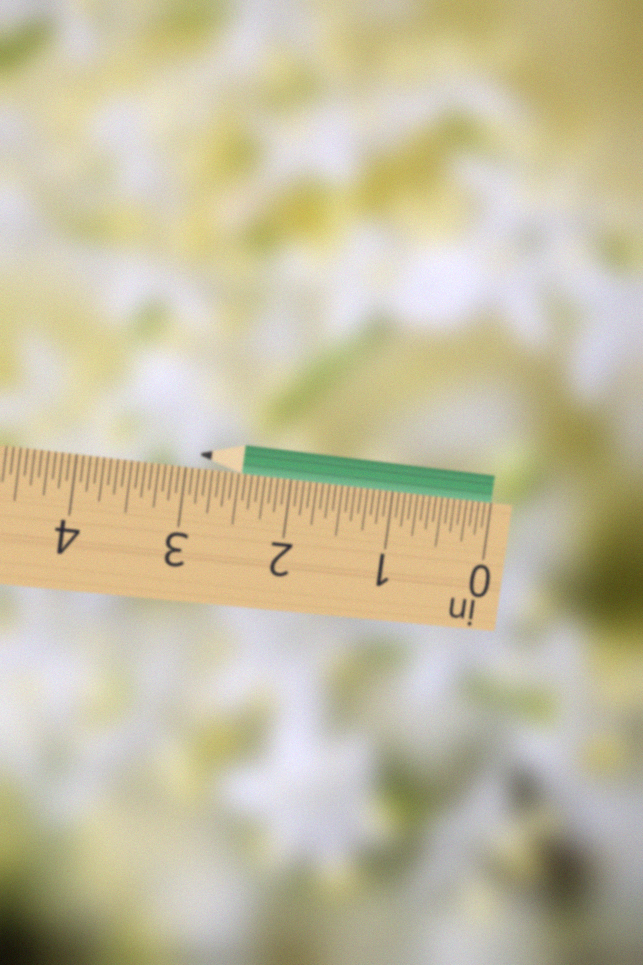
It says 2.875 in
